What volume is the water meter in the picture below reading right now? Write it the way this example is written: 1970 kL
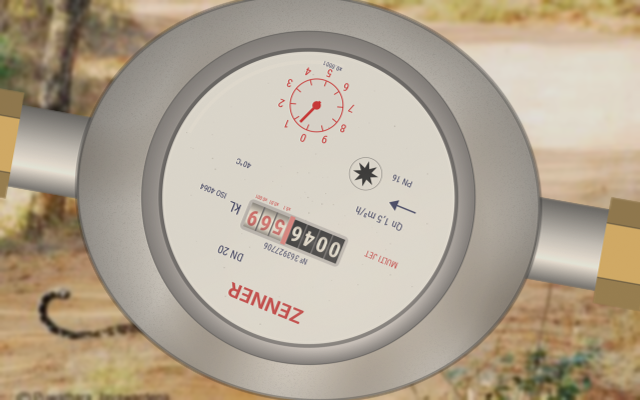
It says 46.5690 kL
